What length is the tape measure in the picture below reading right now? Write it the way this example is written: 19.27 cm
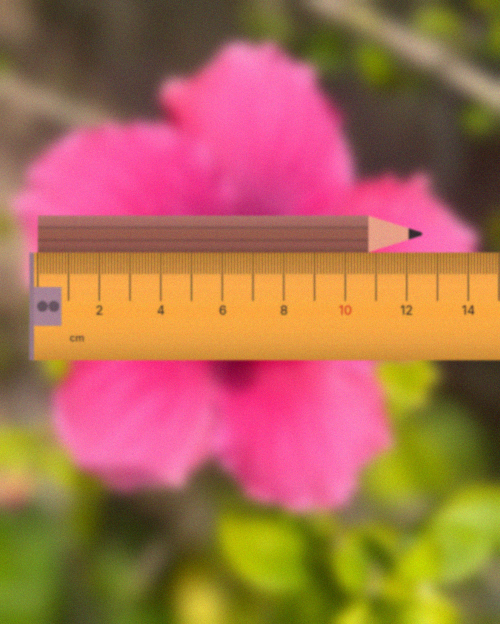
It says 12.5 cm
